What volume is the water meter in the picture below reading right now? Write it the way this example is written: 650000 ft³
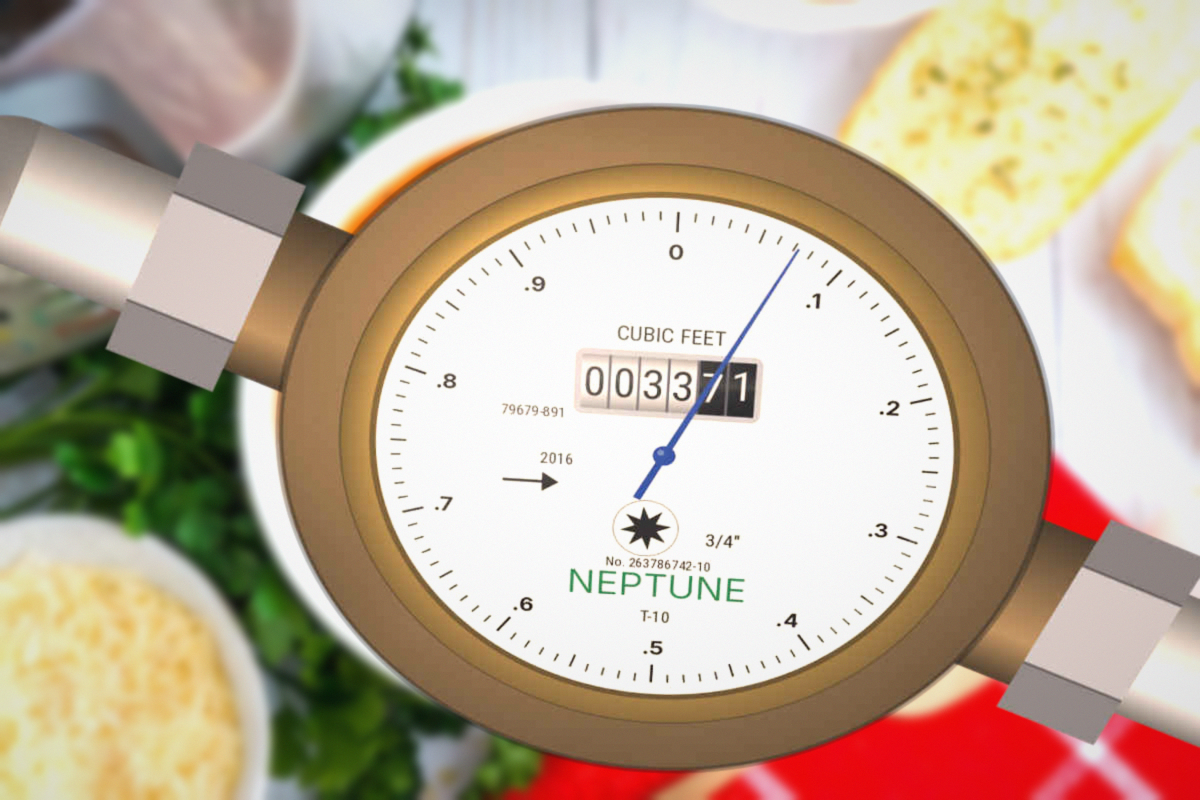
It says 3371.07 ft³
